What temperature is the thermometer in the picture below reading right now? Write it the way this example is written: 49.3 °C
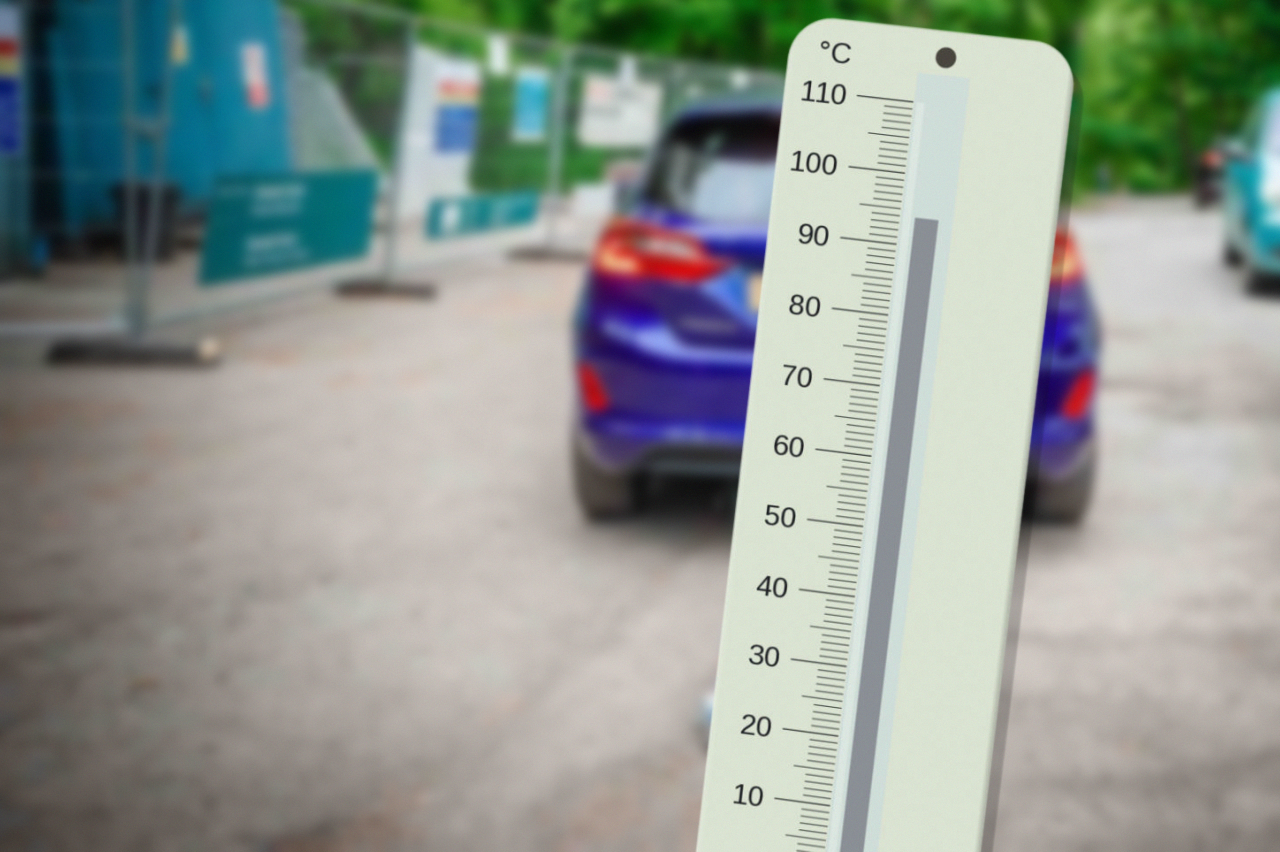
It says 94 °C
